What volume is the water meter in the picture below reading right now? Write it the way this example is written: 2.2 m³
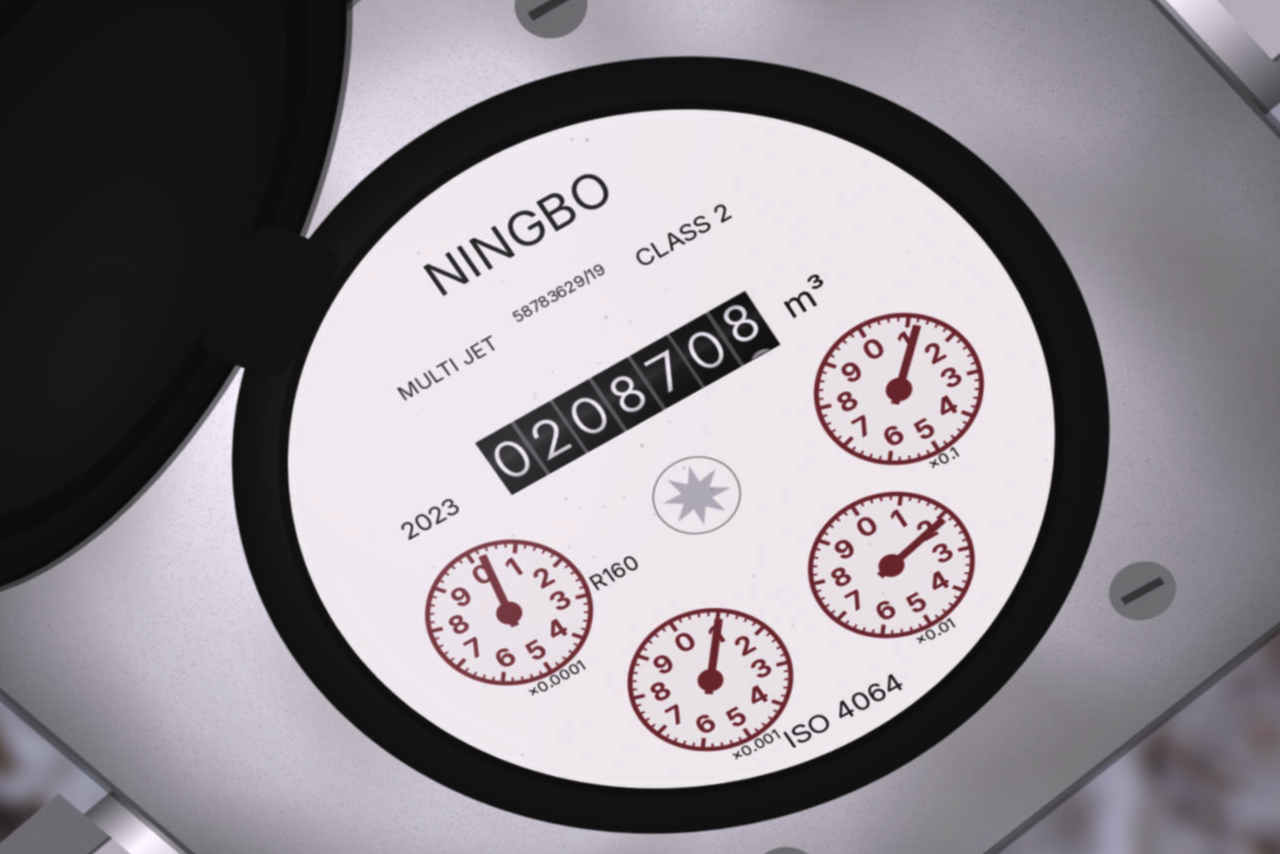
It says 208708.1210 m³
